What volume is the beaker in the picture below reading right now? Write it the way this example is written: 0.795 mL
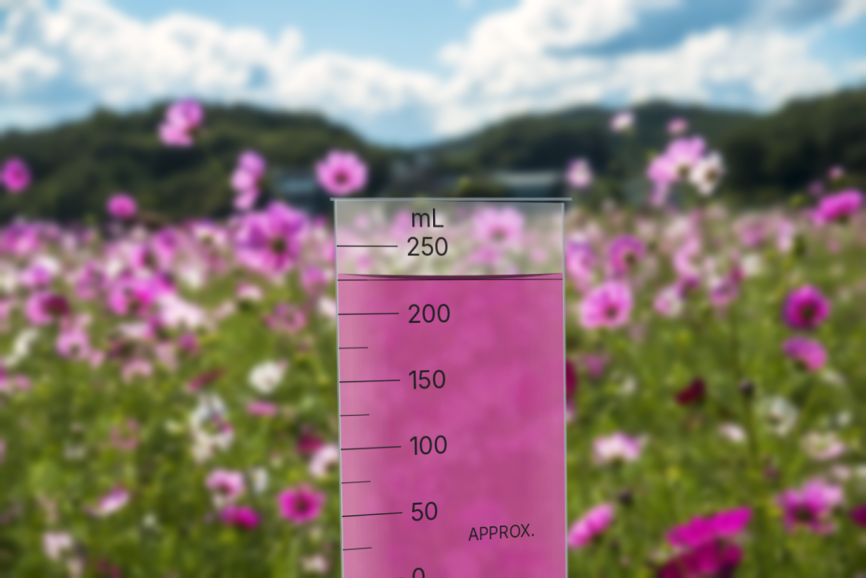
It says 225 mL
